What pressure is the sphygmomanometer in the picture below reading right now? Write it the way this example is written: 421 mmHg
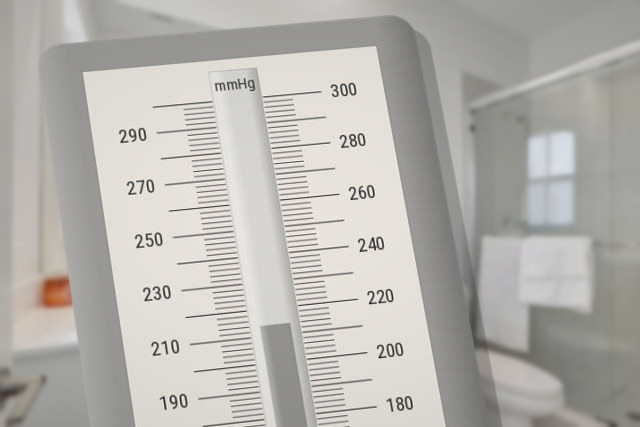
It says 214 mmHg
